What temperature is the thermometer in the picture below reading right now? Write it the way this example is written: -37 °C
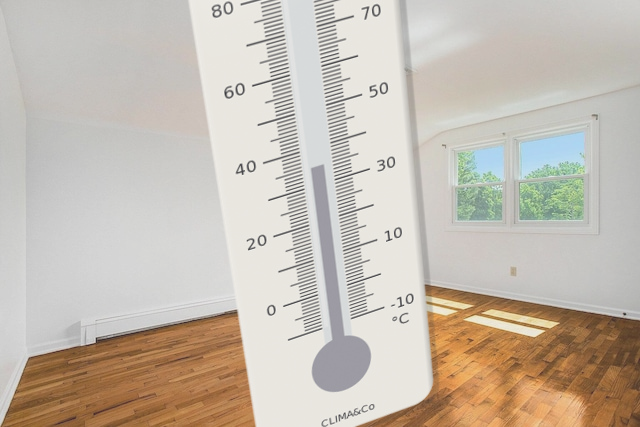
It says 35 °C
